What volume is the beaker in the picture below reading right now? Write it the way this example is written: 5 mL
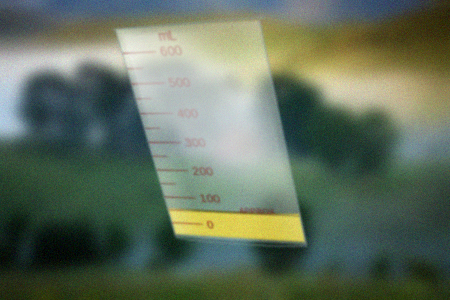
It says 50 mL
